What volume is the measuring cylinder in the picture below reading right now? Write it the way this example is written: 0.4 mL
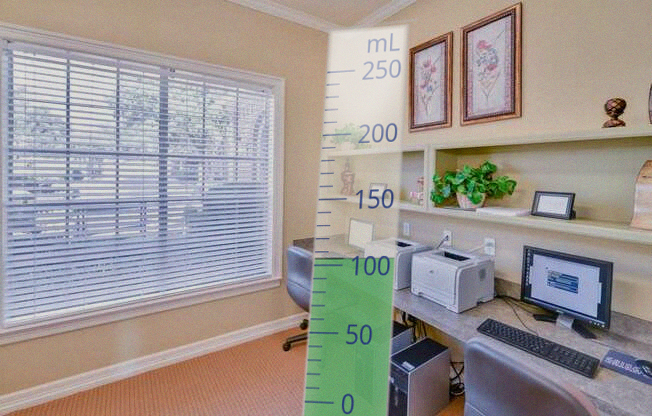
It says 105 mL
